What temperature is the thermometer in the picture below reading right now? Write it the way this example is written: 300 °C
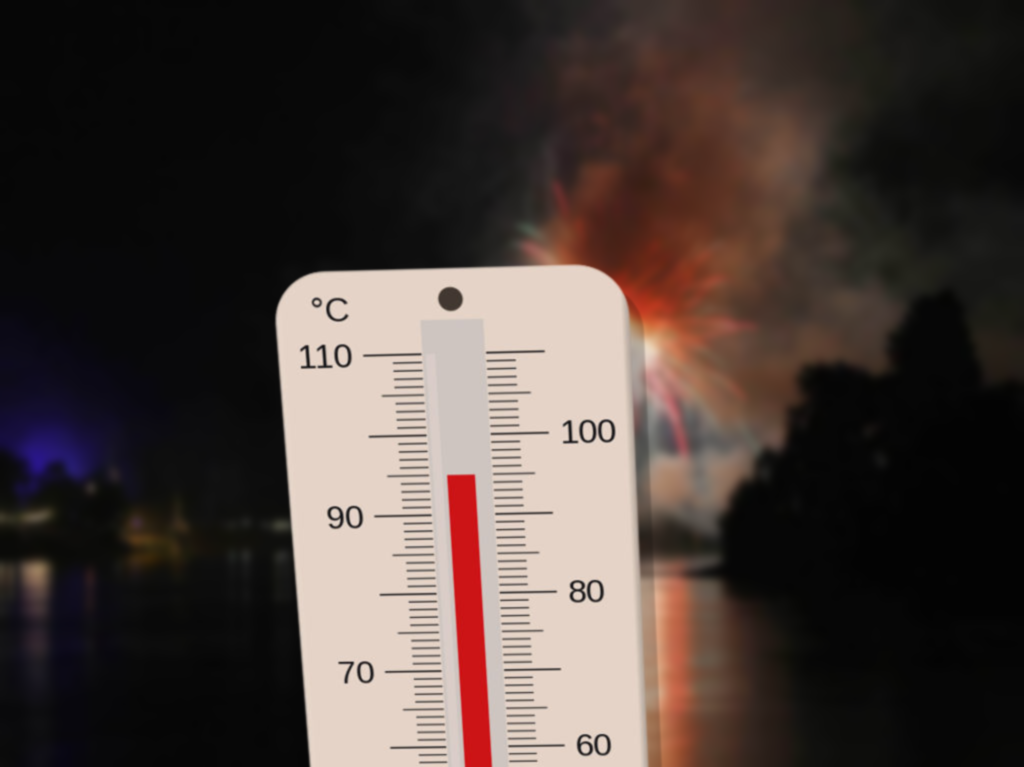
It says 95 °C
